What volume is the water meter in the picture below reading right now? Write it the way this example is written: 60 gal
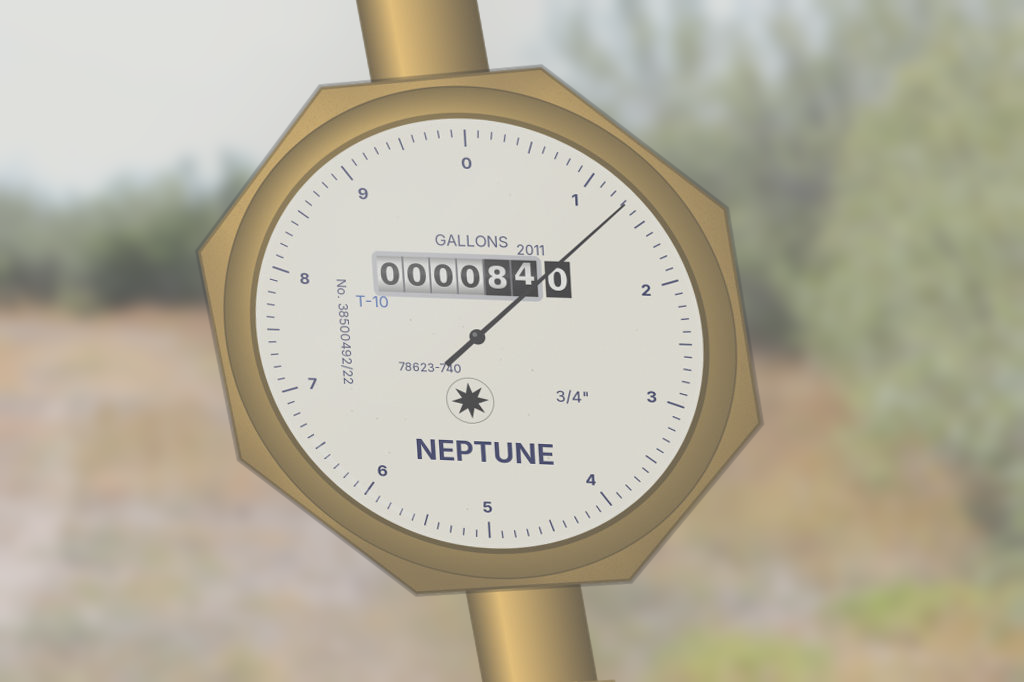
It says 841.3 gal
